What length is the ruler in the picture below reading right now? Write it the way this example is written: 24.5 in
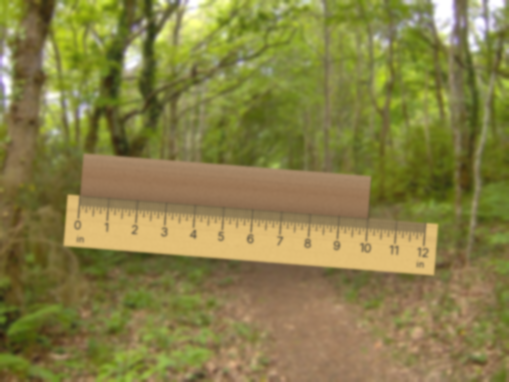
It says 10 in
